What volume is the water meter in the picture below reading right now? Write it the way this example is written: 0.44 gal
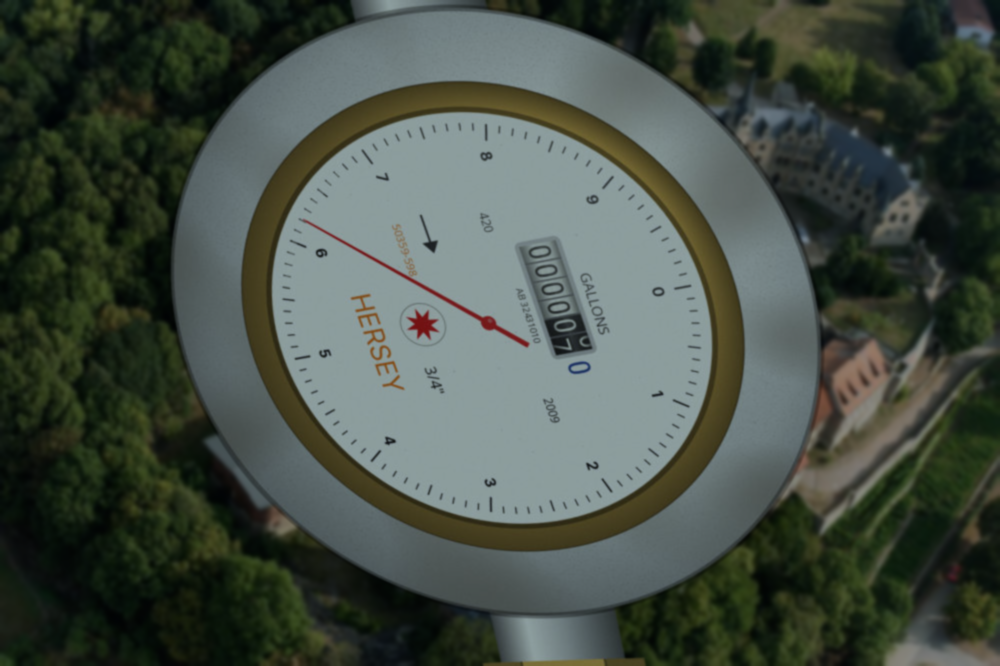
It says 66.2 gal
